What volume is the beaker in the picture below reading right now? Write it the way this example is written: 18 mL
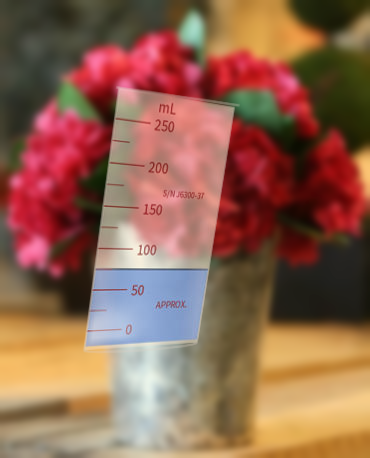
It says 75 mL
